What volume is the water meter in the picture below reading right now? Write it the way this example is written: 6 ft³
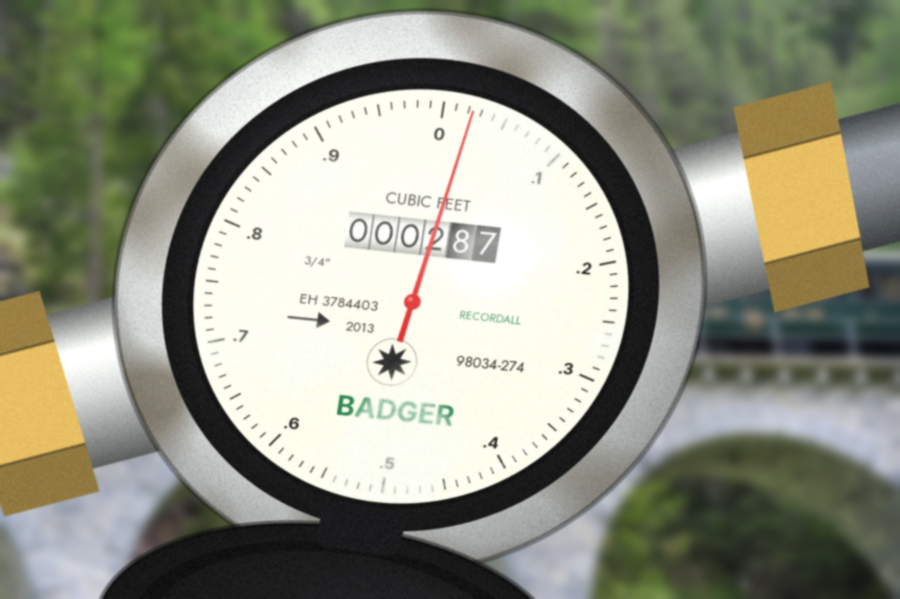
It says 287.02 ft³
